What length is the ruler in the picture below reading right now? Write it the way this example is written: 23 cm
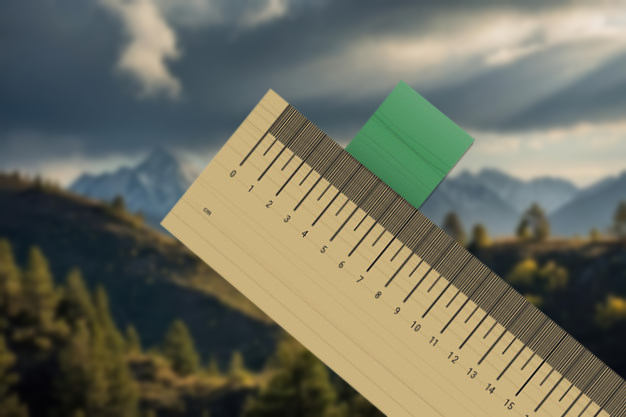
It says 4 cm
